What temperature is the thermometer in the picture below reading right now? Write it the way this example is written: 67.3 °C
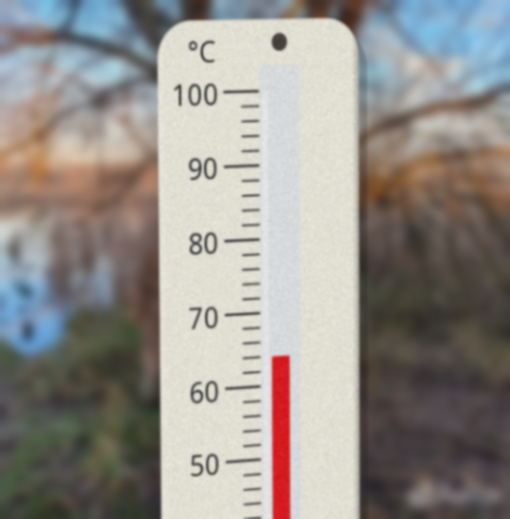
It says 64 °C
